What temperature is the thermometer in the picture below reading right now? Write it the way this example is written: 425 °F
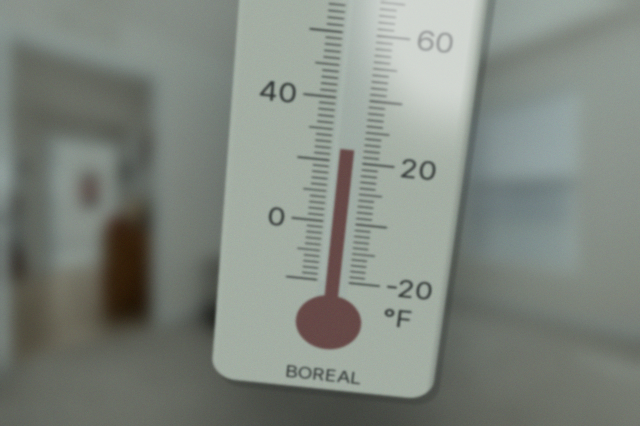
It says 24 °F
